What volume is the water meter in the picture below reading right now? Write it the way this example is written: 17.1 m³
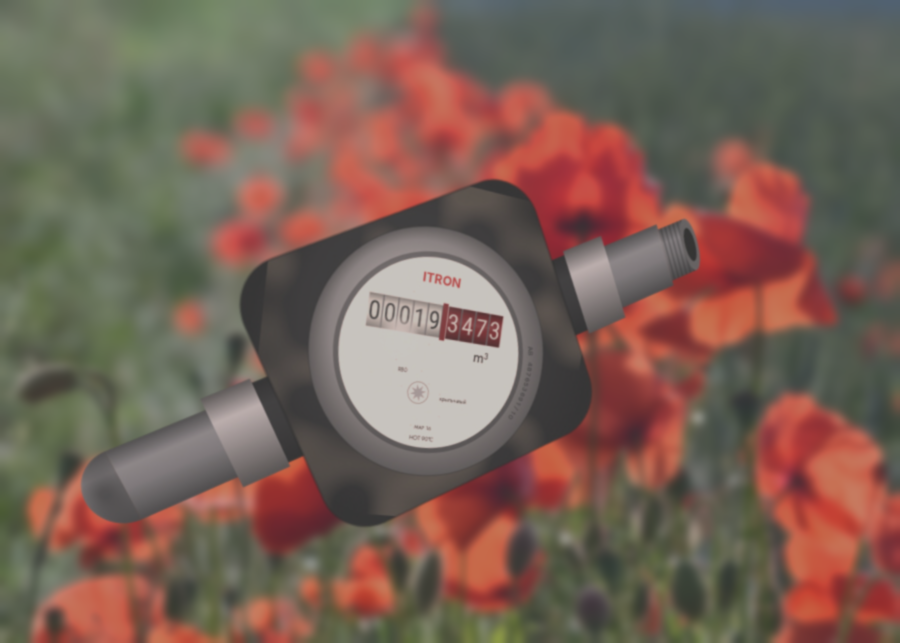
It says 19.3473 m³
